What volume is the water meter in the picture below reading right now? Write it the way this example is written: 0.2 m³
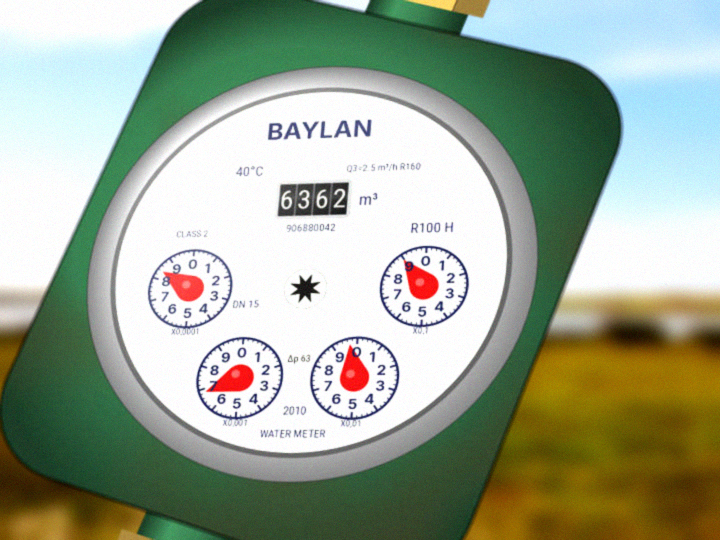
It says 6362.8968 m³
